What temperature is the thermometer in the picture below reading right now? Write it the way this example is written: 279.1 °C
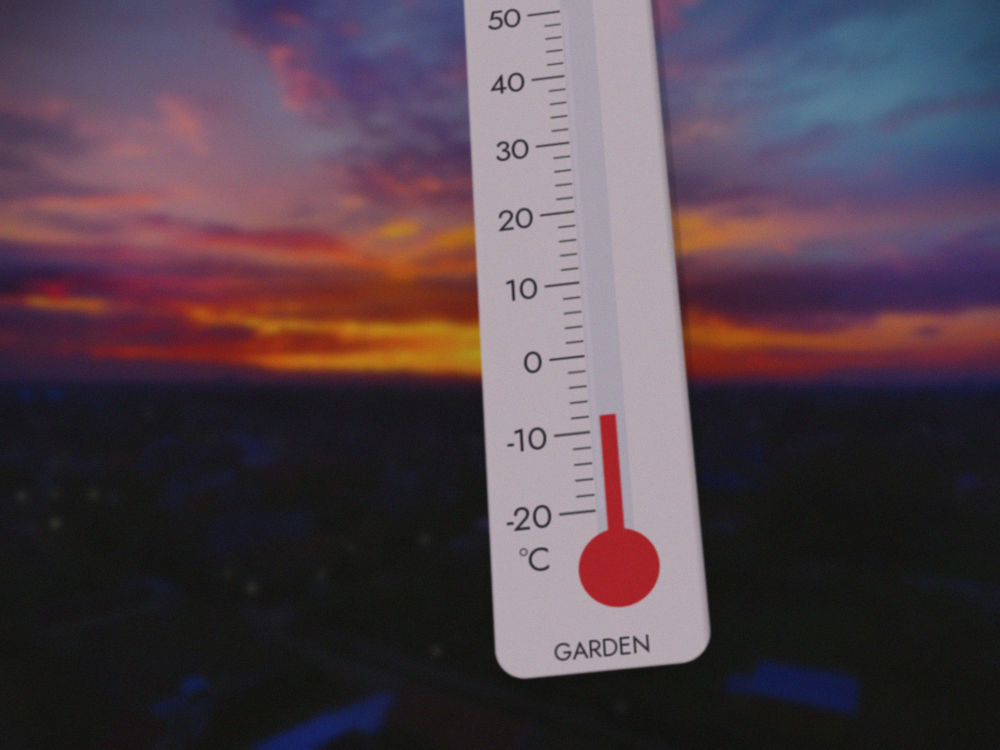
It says -8 °C
